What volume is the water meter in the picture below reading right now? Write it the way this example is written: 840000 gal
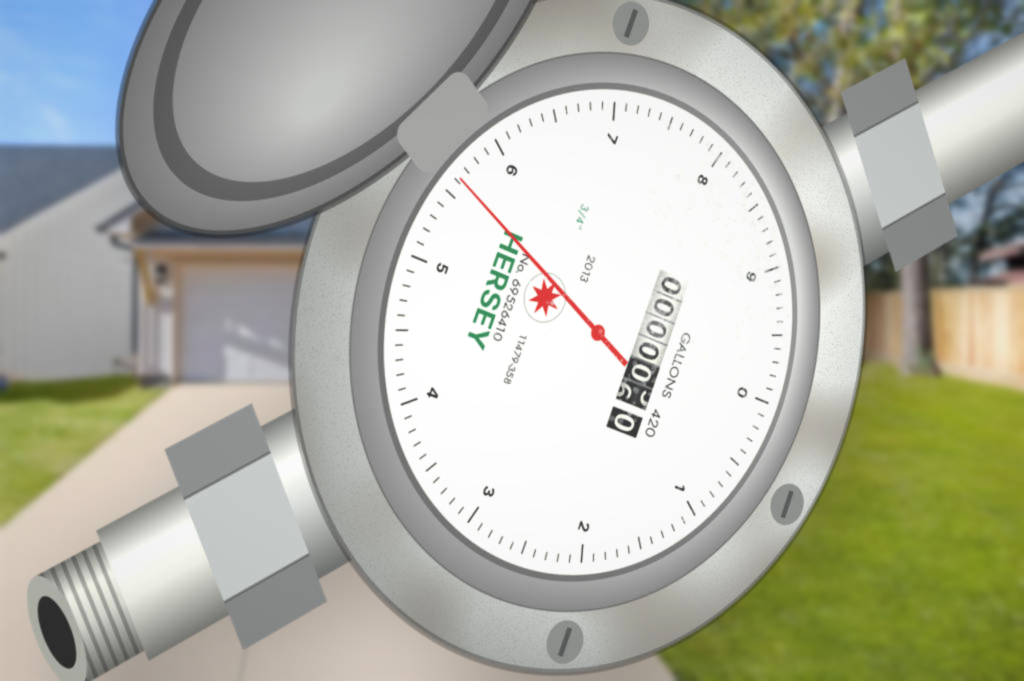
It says 55.6 gal
